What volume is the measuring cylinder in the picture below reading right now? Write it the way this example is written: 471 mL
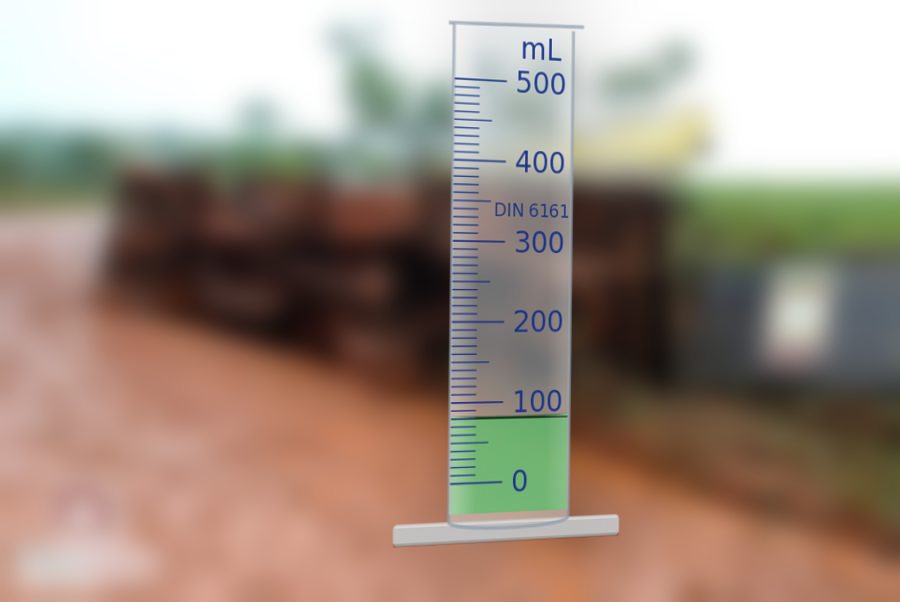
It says 80 mL
